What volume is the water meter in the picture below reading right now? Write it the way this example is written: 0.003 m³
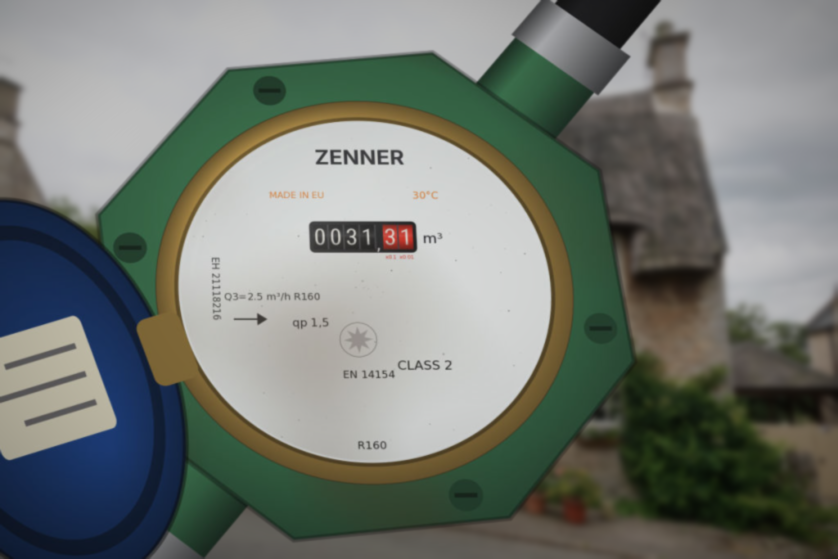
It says 31.31 m³
